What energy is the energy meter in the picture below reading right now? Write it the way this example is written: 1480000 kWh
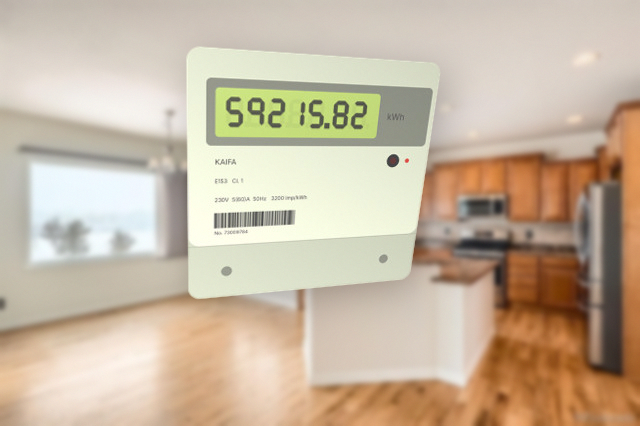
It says 59215.82 kWh
